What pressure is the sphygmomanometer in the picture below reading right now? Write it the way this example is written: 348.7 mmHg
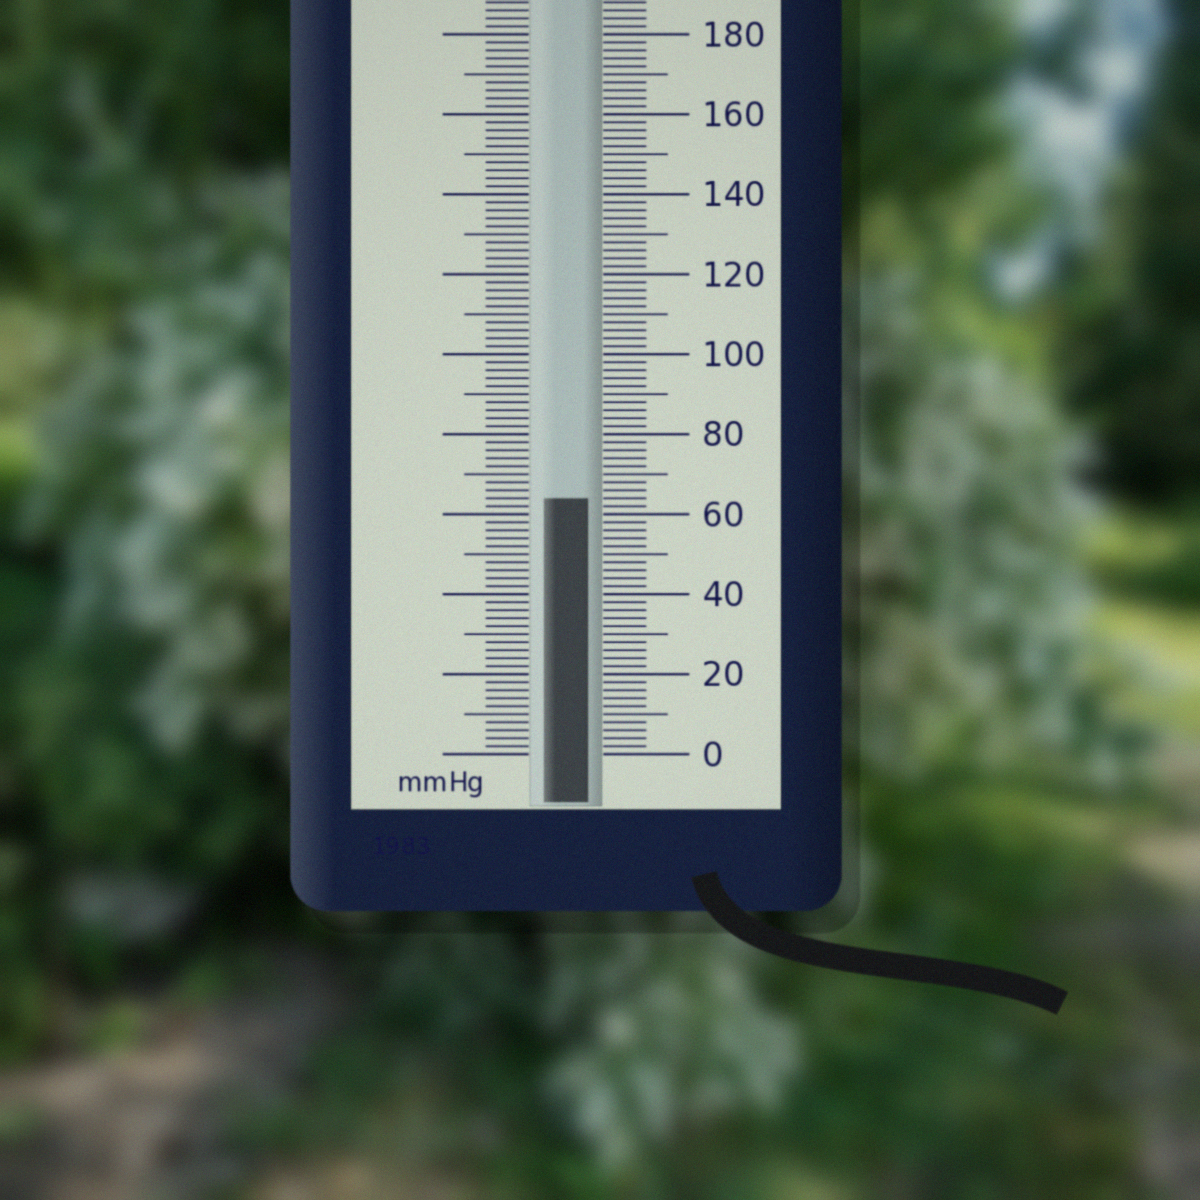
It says 64 mmHg
